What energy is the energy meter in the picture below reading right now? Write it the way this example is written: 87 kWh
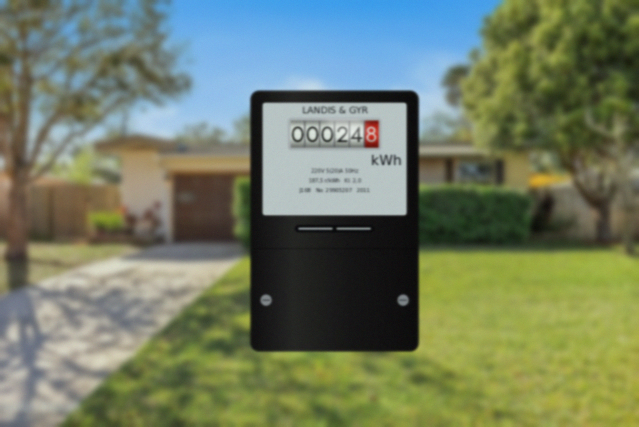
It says 24.8 kWh
